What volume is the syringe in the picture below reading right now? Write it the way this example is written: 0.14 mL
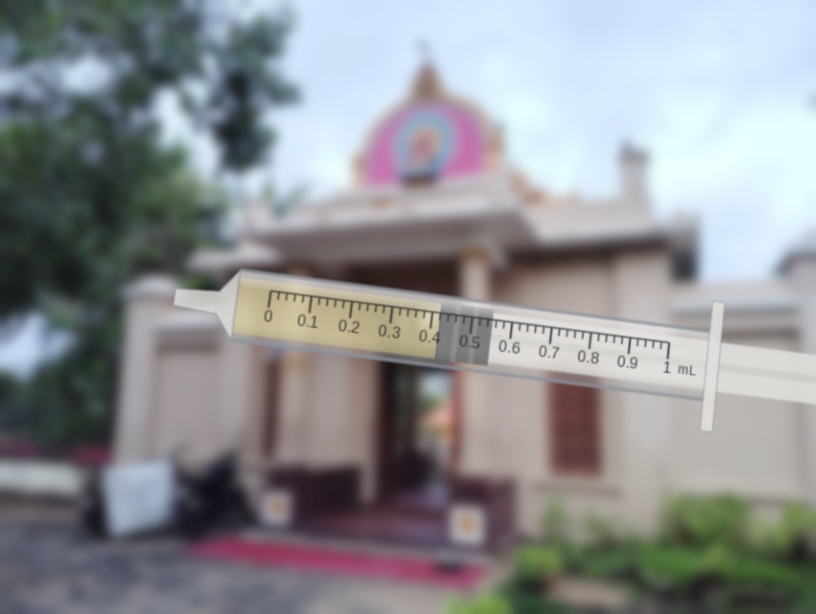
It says 0.42 mL
